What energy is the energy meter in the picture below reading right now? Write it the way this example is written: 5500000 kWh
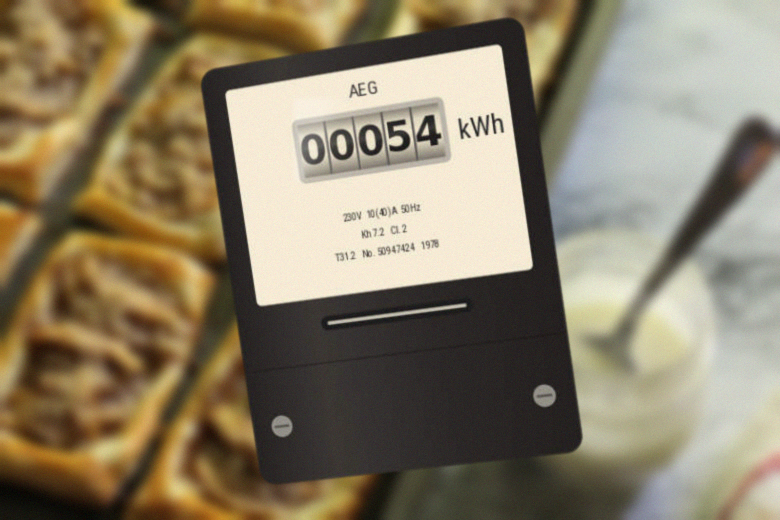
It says 54 kWh
